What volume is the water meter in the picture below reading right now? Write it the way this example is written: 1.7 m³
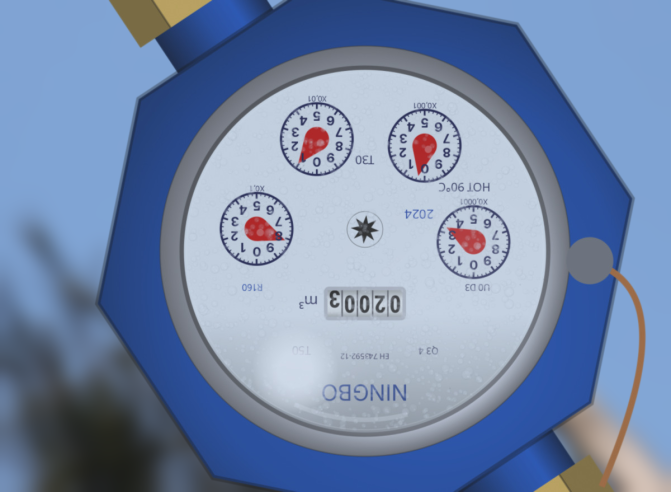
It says 2002.8103 m³
